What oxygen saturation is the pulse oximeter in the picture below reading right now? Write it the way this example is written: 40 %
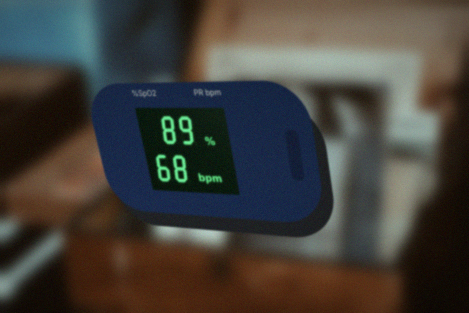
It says 89 %
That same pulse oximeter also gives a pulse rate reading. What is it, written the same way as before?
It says 68 bpm
